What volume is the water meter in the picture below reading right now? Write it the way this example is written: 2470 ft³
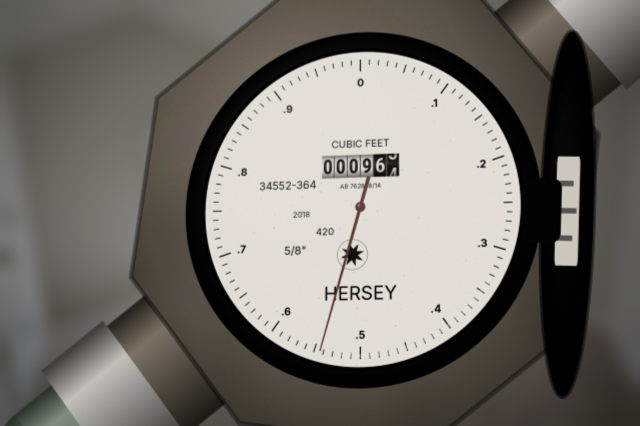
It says 963.54 ft³
